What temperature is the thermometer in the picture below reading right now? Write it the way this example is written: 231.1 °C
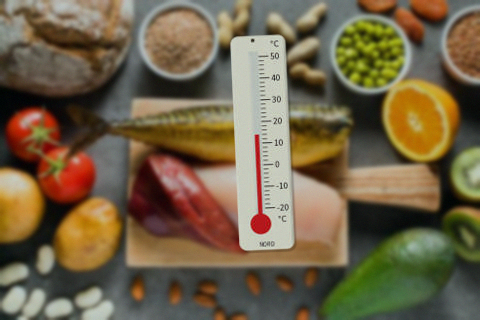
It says 14 °C
